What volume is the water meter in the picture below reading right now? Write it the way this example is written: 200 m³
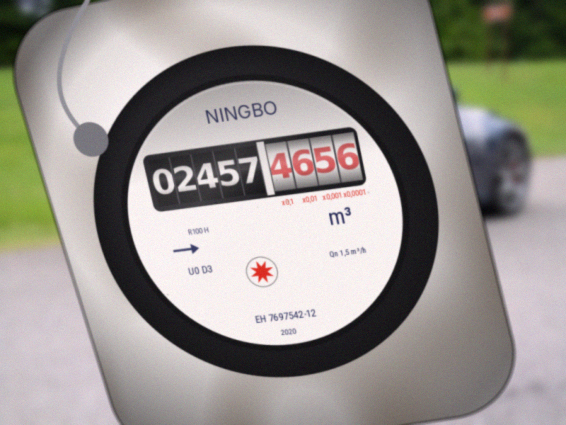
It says 2457.4656 m³
